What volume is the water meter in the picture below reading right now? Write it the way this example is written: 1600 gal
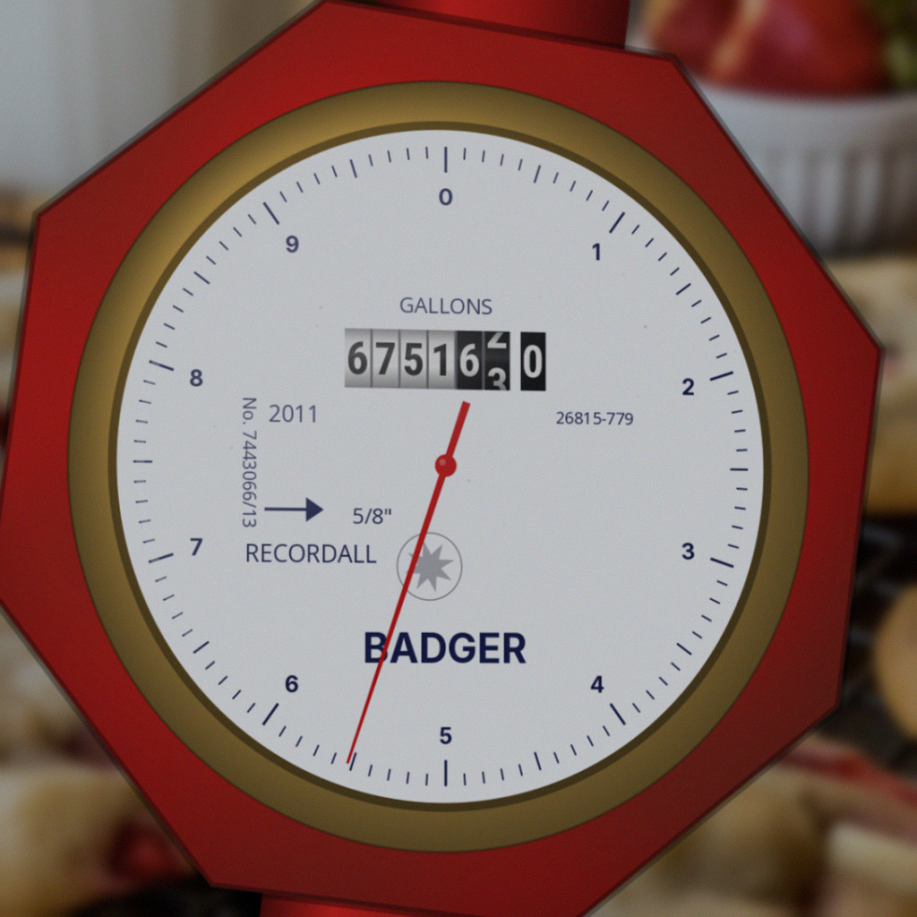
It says 6751625.5 gal
